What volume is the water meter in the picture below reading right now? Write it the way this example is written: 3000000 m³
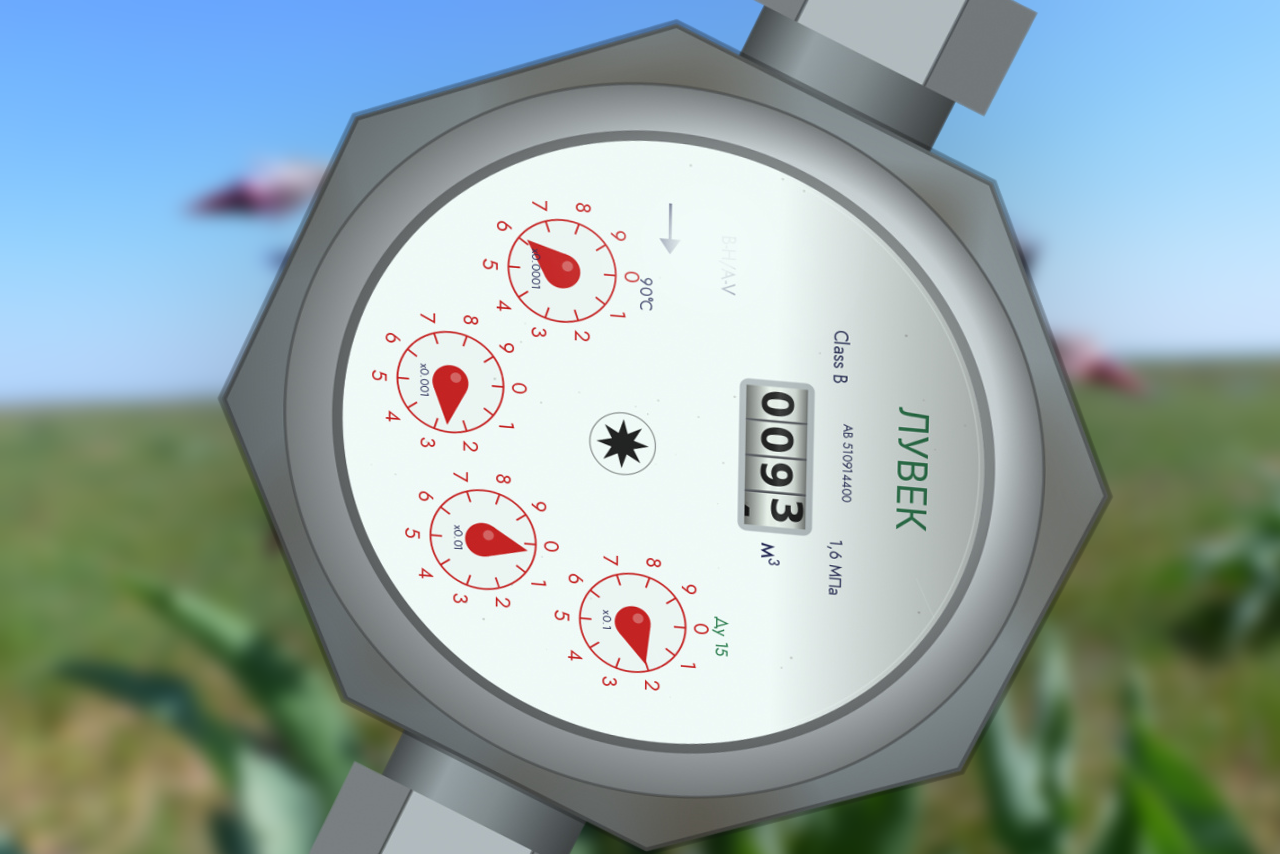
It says 93.2026 m³
